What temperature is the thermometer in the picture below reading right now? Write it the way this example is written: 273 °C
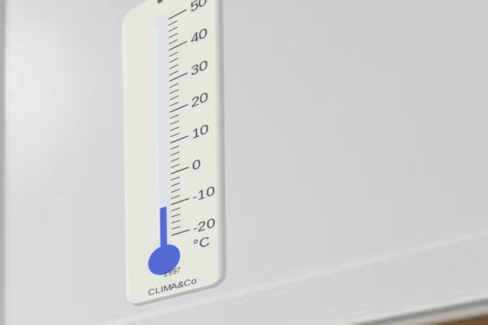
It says -10 °C
